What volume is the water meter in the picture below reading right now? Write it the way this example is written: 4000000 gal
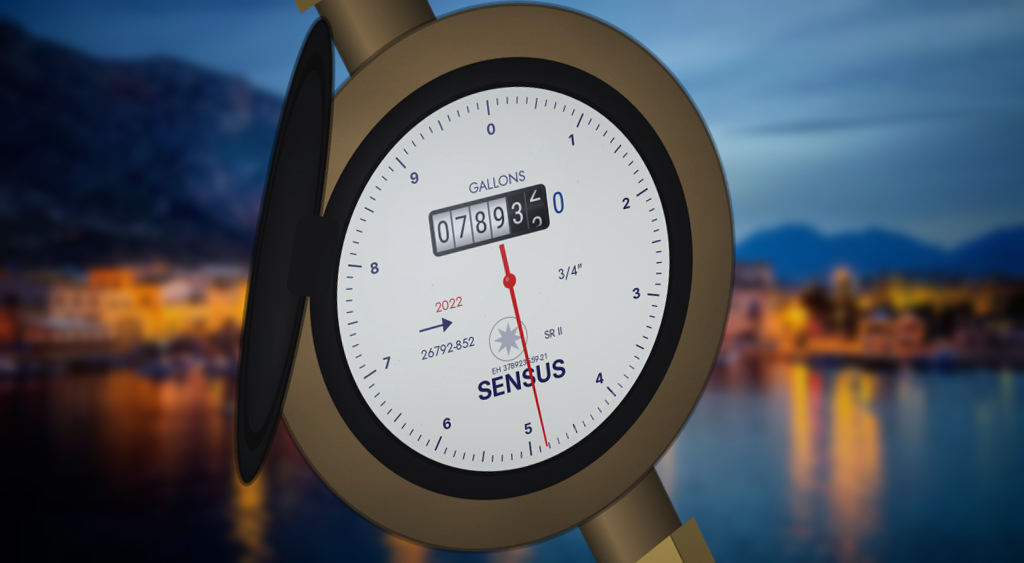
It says 789324.8 gal
